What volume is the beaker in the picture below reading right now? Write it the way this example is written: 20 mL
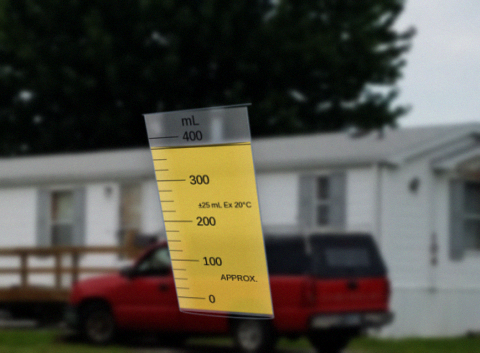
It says 375 mL
